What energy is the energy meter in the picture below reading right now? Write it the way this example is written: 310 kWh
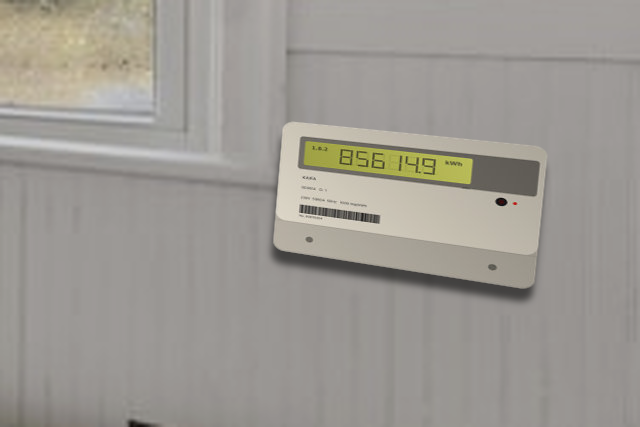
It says 85614.9 kWh
